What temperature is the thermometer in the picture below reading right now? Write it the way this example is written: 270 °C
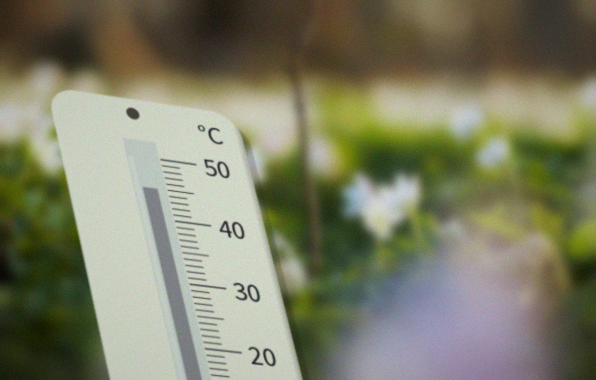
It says 45 °C
